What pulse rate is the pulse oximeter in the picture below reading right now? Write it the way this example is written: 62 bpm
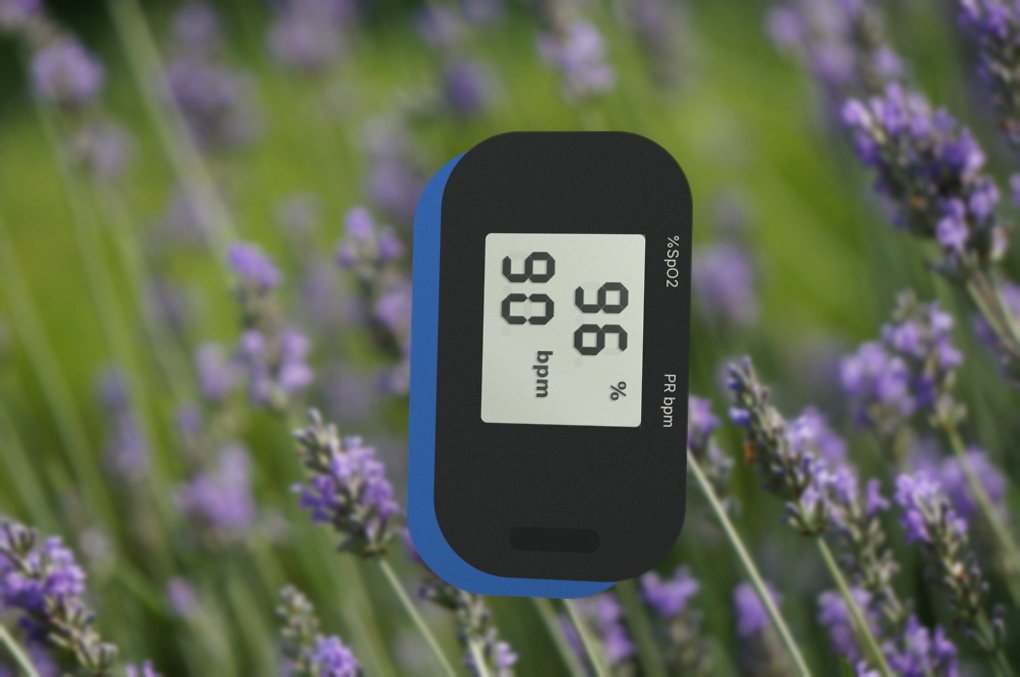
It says 90 bpm
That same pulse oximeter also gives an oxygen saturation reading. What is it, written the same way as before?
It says 96 %
